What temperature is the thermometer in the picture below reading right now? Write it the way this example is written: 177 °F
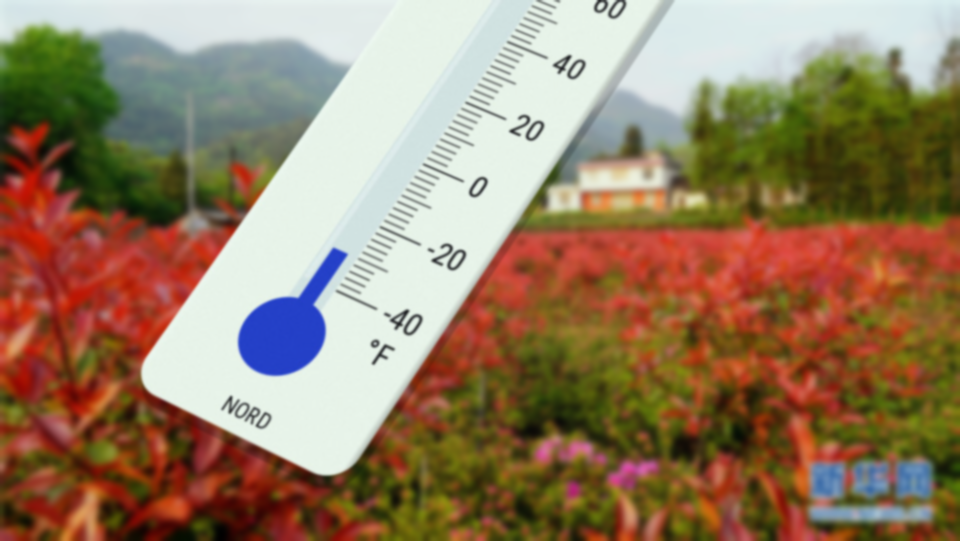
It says -30 °F
